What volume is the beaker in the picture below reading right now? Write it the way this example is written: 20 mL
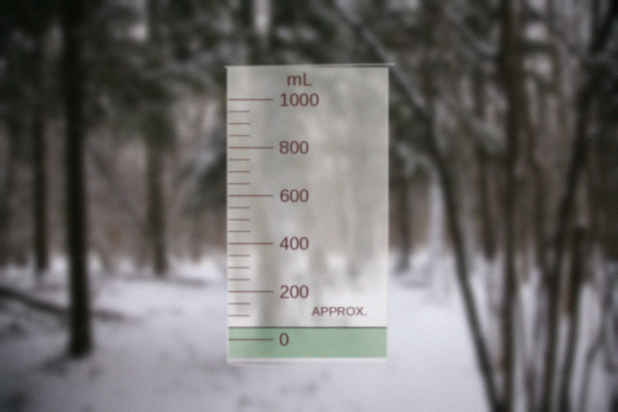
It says 50 mL
